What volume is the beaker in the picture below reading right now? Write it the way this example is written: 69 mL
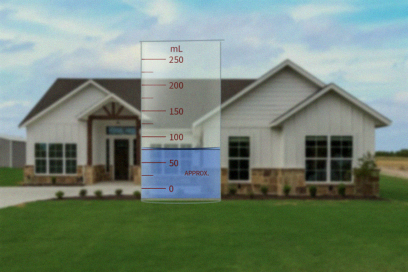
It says 75 mL
